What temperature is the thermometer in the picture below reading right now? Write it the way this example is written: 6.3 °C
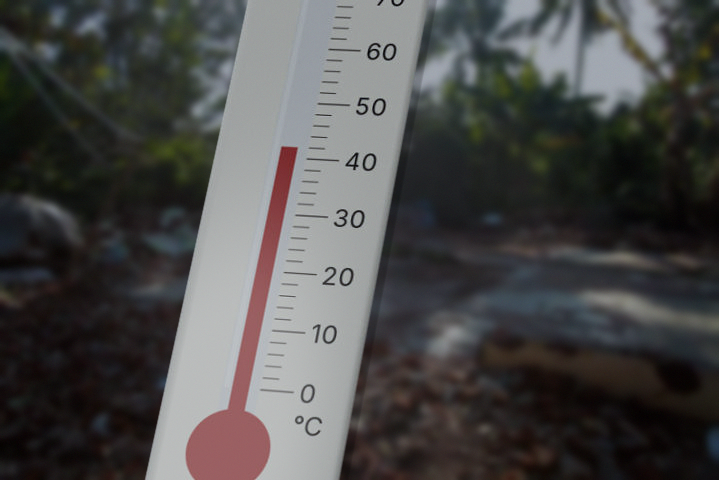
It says 42 °C
